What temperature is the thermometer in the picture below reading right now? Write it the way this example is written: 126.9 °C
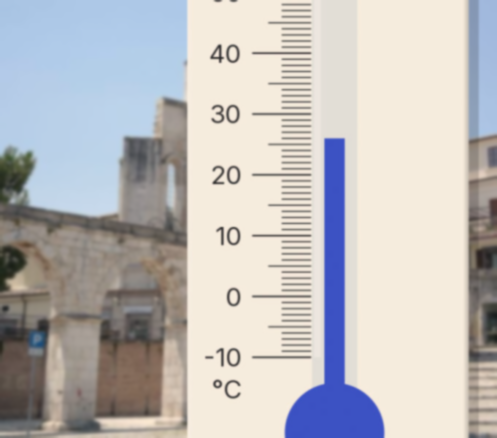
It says 26 °C
